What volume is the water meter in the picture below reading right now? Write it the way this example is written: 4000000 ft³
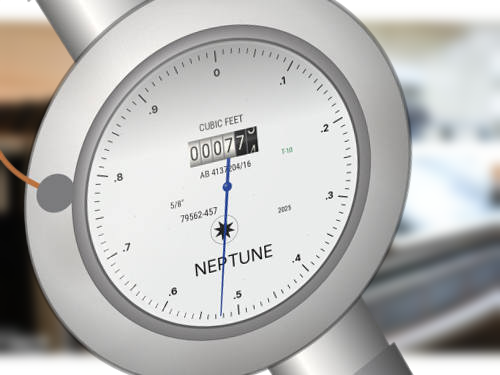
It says 773.52 ft³
